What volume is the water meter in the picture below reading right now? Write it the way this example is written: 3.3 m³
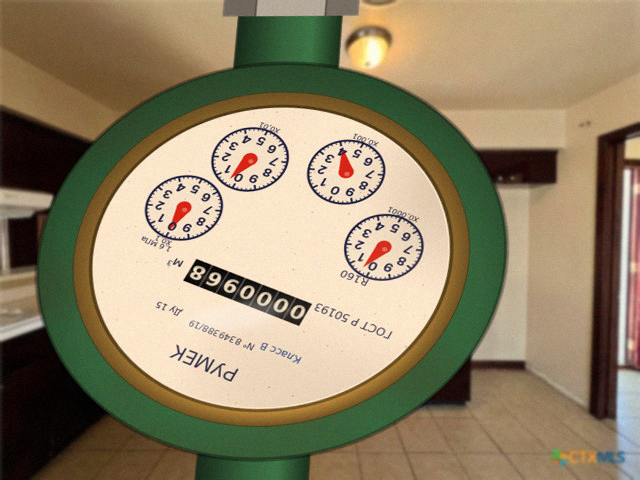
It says 968.0040 m³
